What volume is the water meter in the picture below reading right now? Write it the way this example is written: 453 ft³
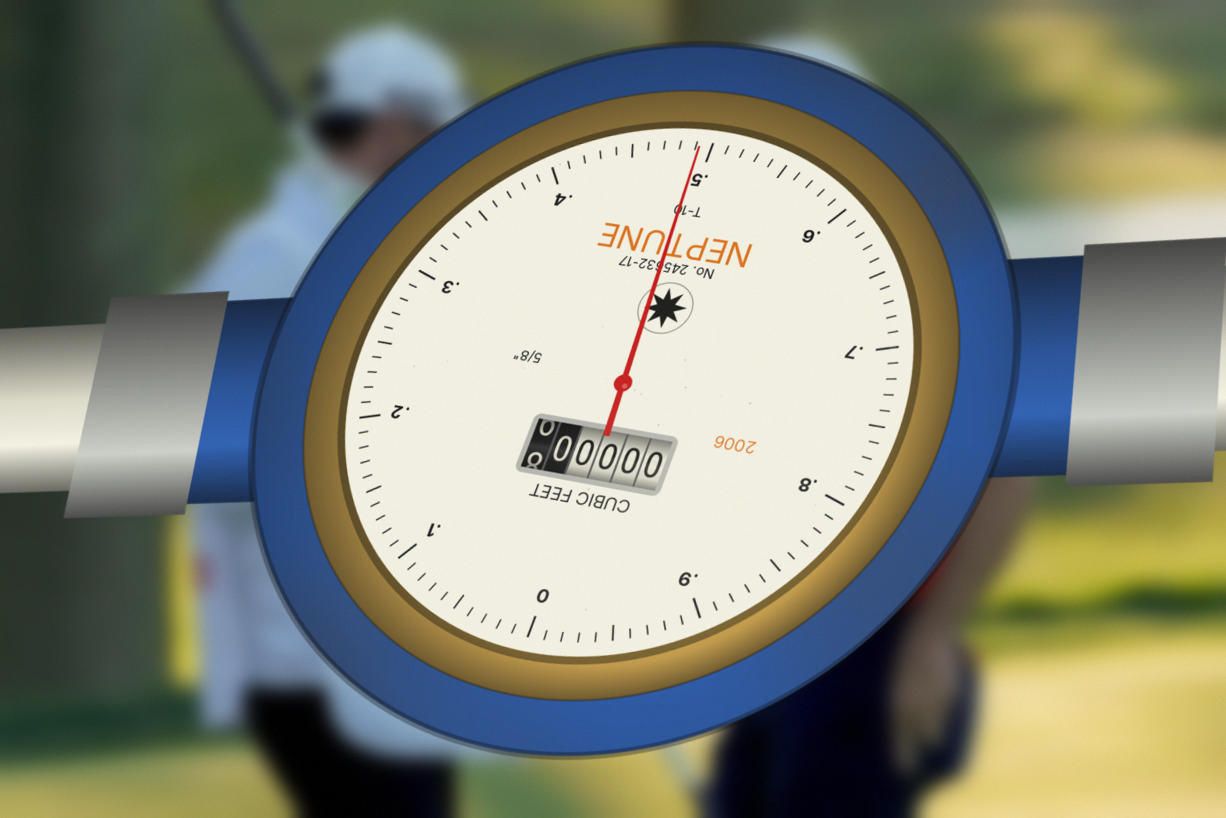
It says 8.49 ft³
